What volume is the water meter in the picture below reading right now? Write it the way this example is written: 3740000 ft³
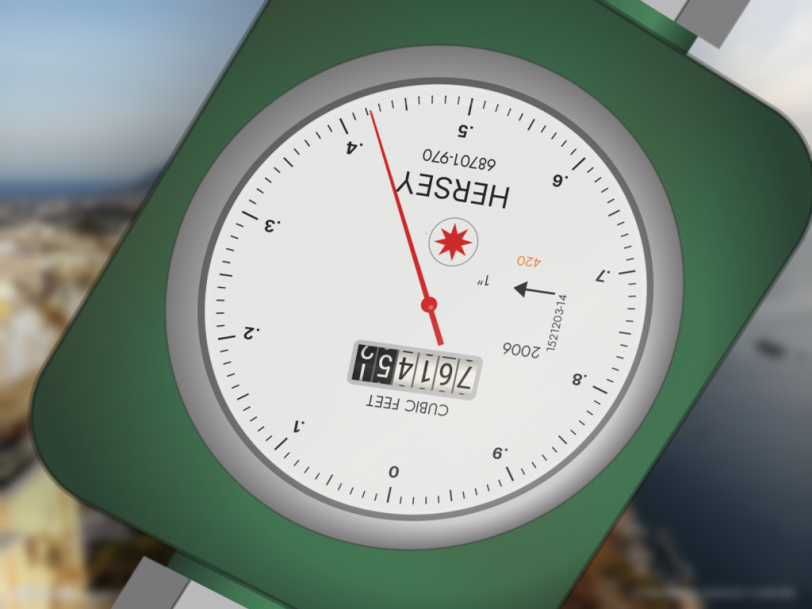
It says 761451.42 ft³
